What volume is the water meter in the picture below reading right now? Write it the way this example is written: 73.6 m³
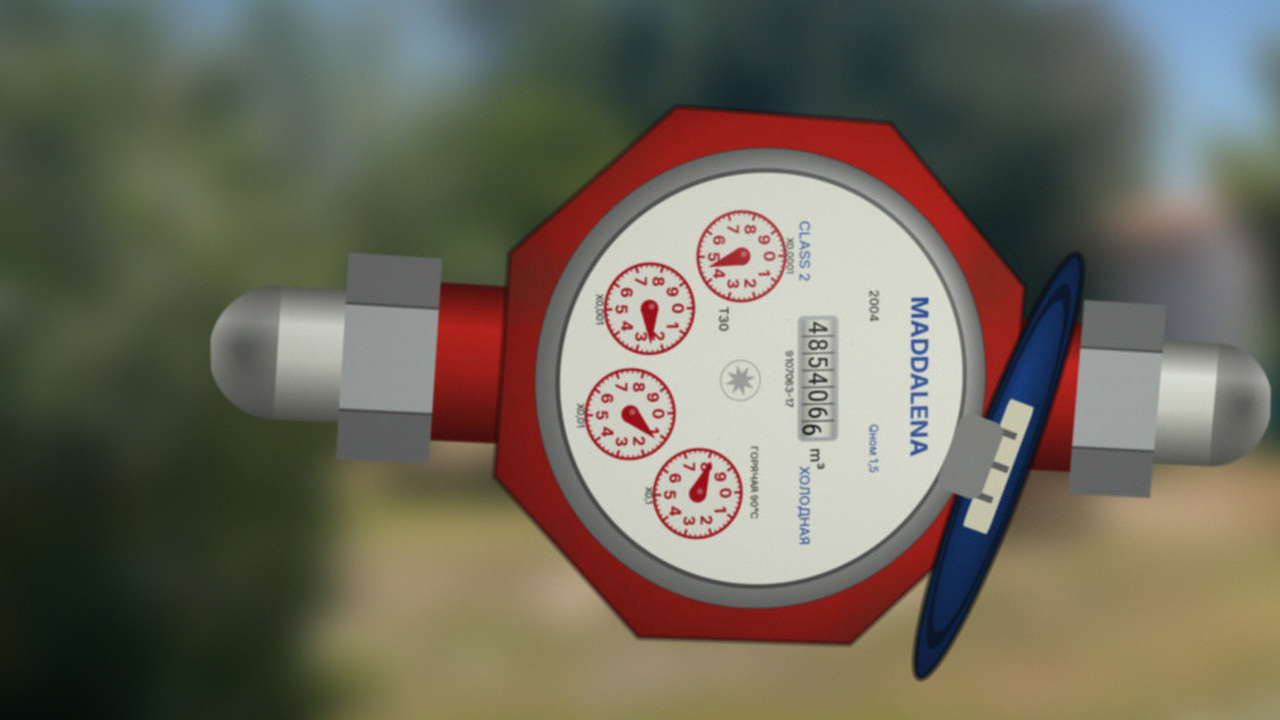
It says 4854065.8124 m³
